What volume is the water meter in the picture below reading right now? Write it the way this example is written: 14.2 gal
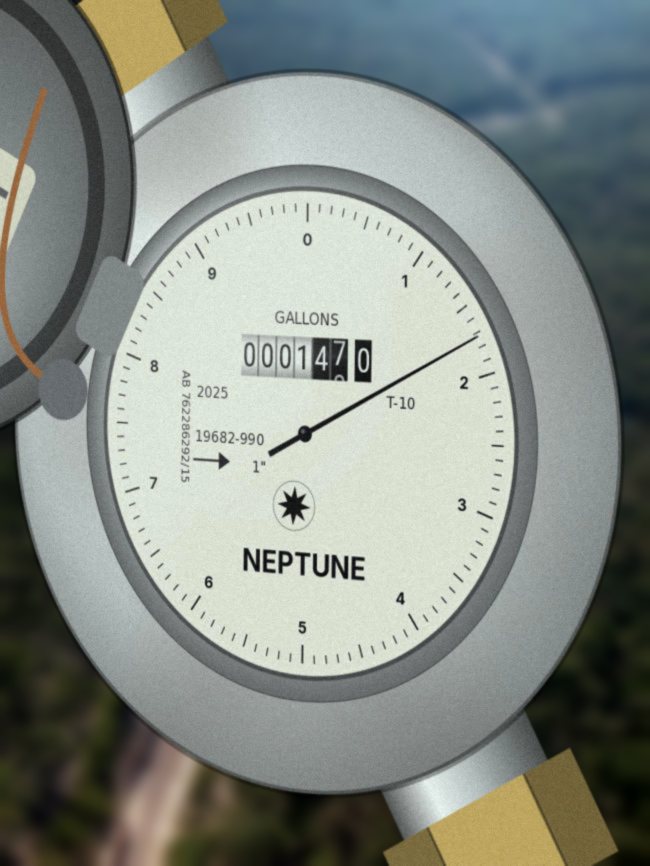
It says 1471.7 gal
